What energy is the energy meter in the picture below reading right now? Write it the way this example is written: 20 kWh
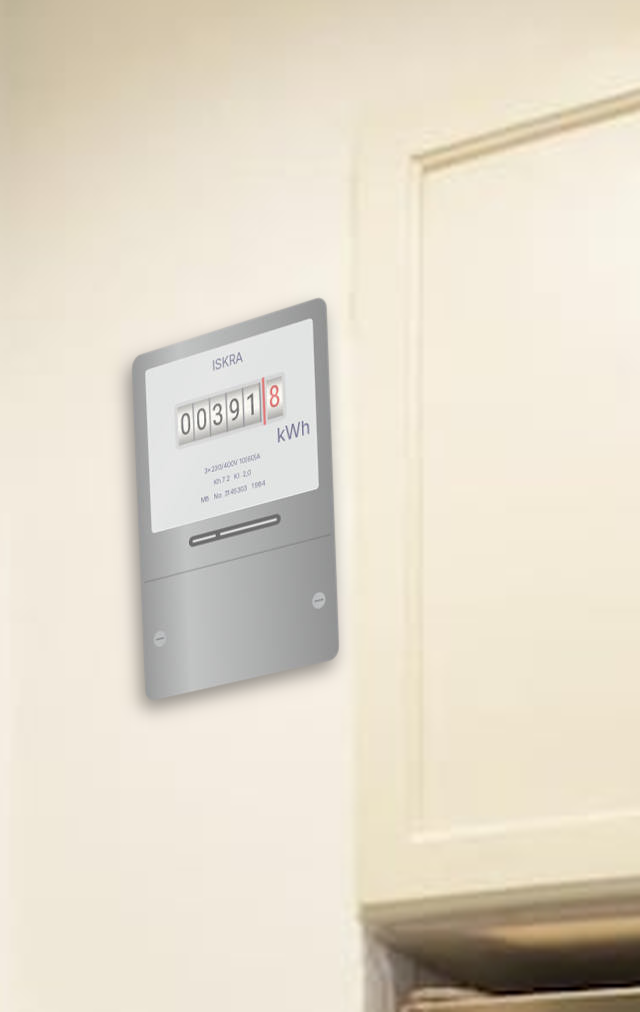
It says 391.8 kWh
